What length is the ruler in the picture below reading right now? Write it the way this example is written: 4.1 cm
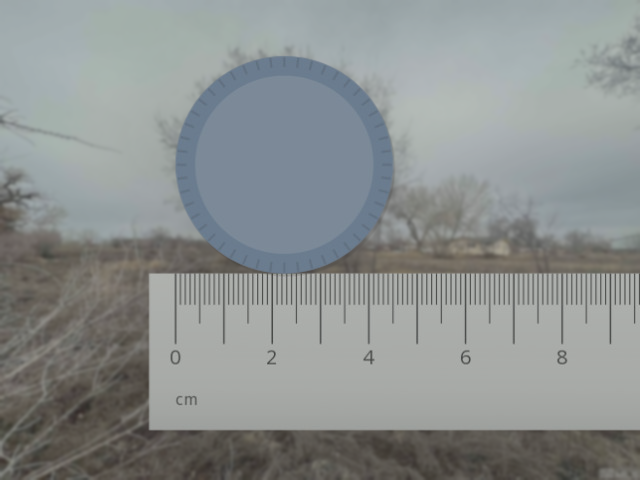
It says 4.5 cm
